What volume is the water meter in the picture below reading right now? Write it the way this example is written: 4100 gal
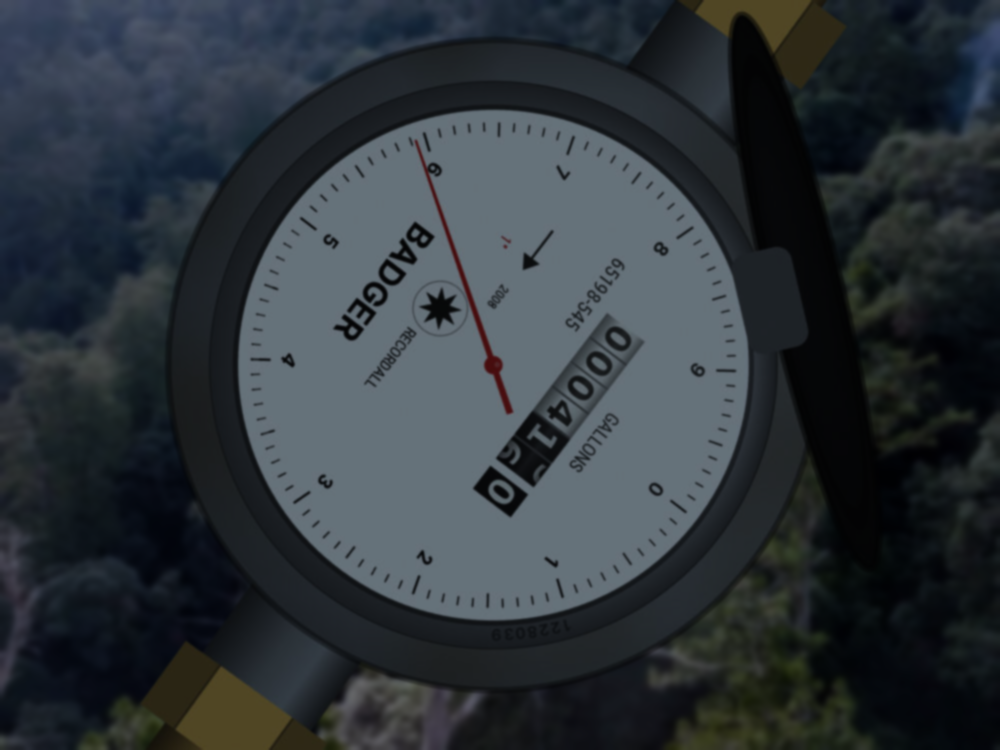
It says 4155.9 gal
